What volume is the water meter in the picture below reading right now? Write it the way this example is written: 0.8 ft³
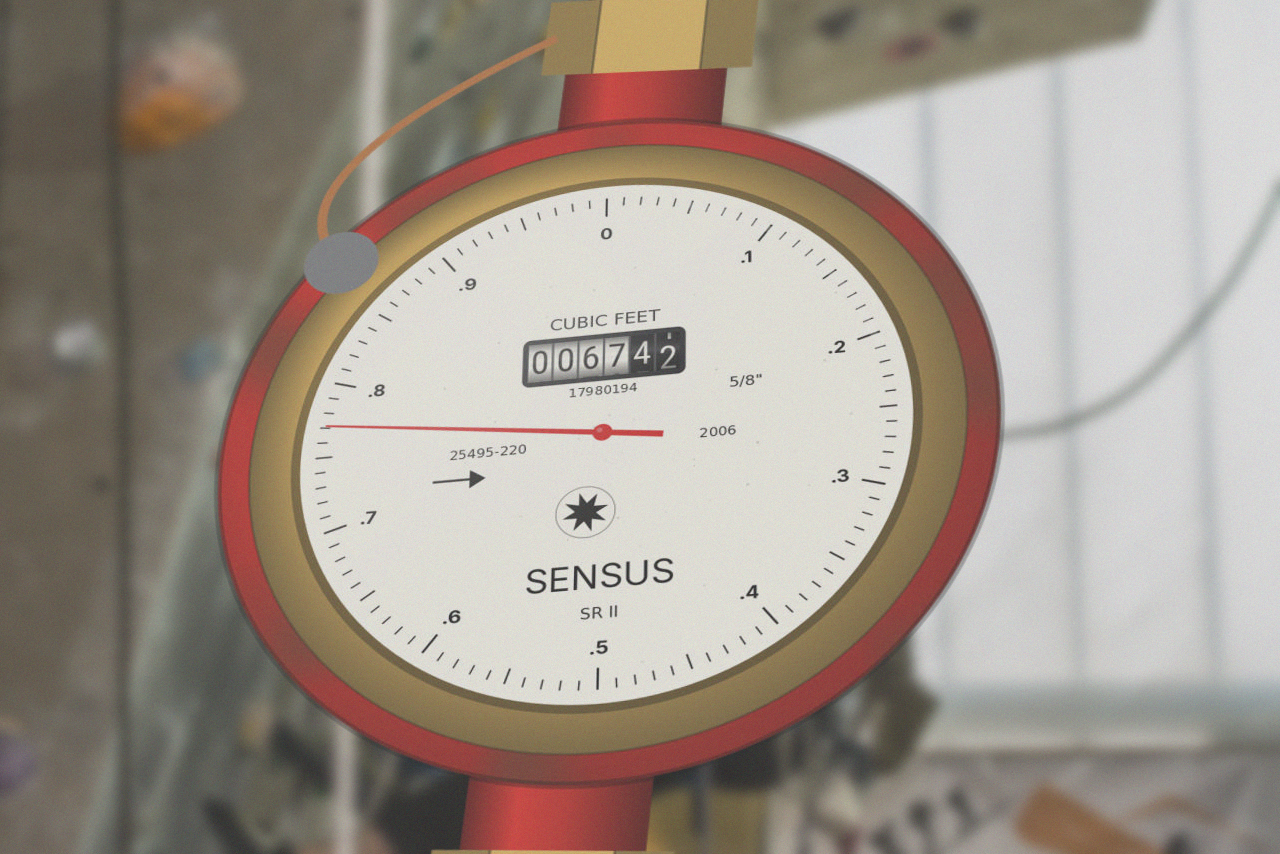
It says 6741.77 ft³
